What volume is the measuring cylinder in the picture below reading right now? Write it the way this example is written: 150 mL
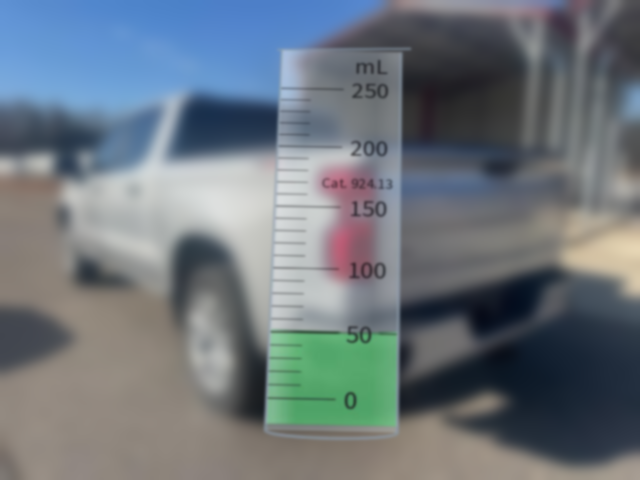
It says 50 mL
